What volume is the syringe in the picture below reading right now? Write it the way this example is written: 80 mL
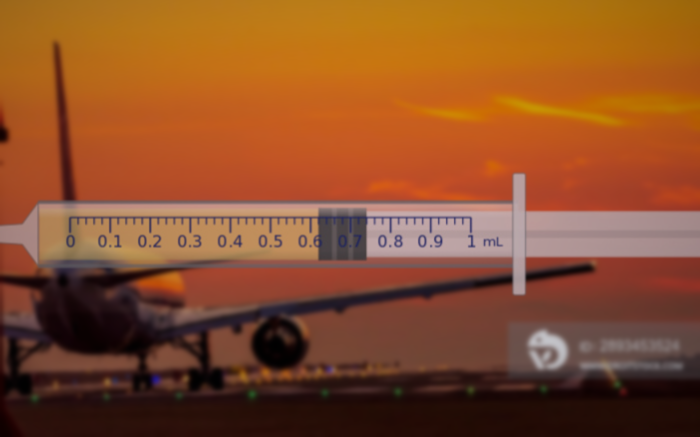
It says 0.62 mL
